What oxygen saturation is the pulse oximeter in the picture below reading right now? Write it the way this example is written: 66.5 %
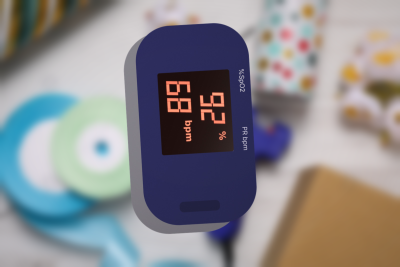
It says 92 %
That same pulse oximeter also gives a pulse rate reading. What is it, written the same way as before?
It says 68 bpm
